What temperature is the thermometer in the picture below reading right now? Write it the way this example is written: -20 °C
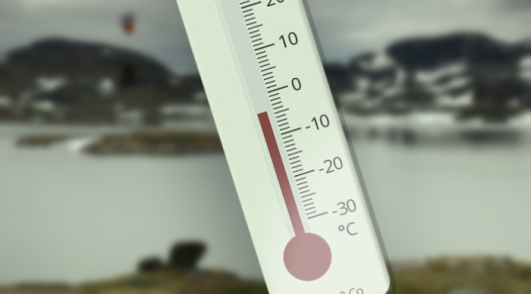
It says -4 °C
